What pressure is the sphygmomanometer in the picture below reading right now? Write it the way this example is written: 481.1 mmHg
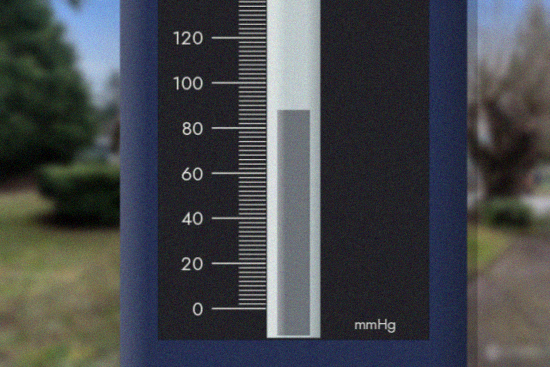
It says 88 mmHg
